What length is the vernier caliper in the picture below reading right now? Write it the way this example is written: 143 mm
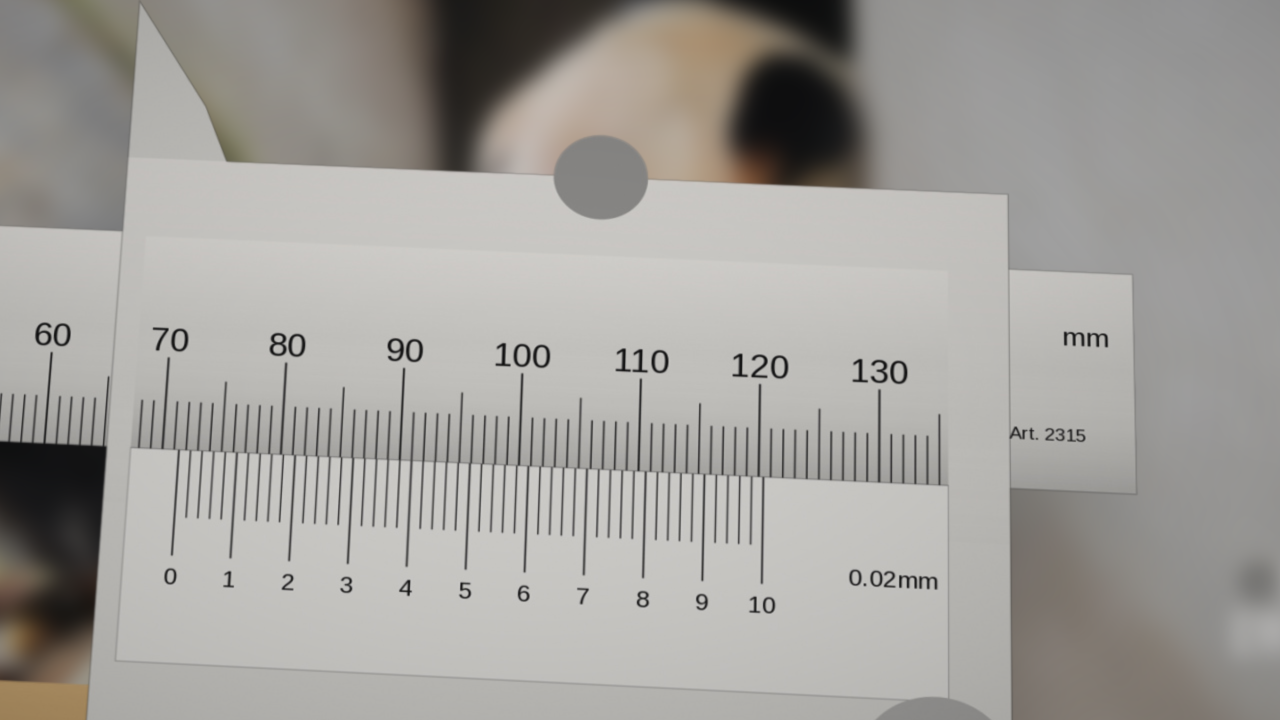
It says 71.4 mm
